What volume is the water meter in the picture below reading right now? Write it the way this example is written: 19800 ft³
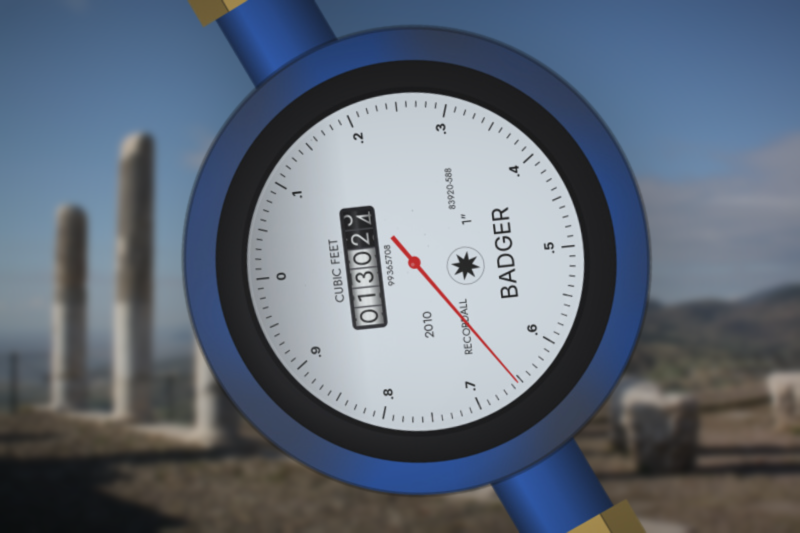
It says 13023.65 ft³
